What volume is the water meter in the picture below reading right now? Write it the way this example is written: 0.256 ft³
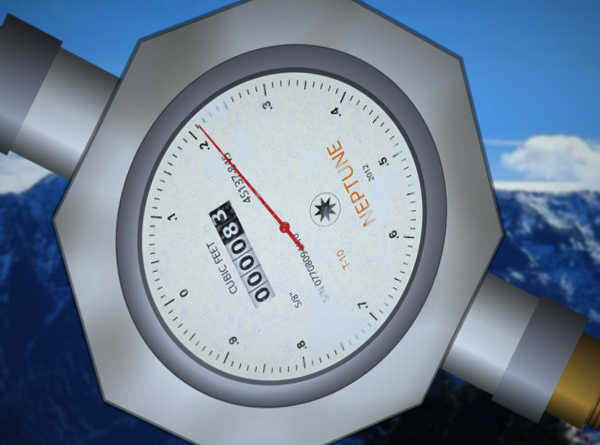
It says 83.21 ft³
